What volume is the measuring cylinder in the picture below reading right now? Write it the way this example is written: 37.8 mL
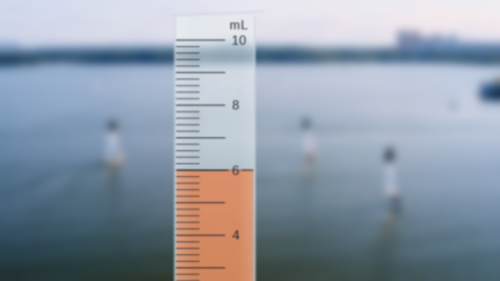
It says 6 mL
